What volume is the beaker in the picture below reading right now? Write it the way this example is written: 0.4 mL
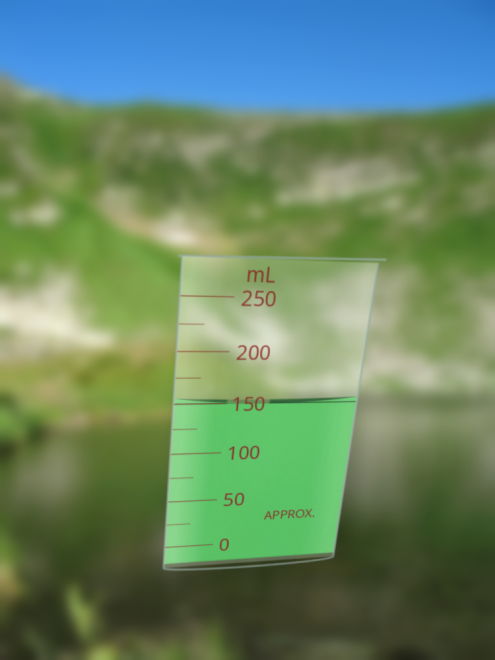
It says 150 mL
